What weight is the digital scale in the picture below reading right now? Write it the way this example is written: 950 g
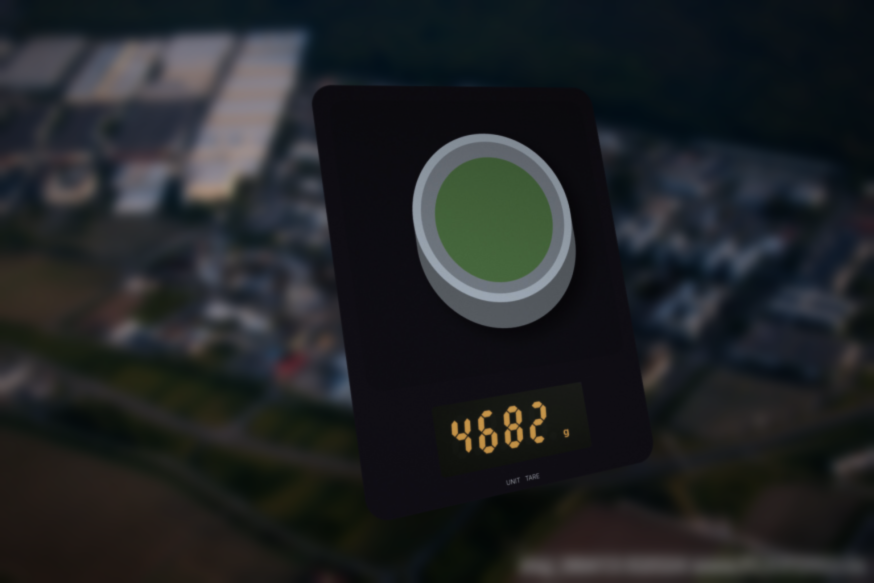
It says 4682 g
